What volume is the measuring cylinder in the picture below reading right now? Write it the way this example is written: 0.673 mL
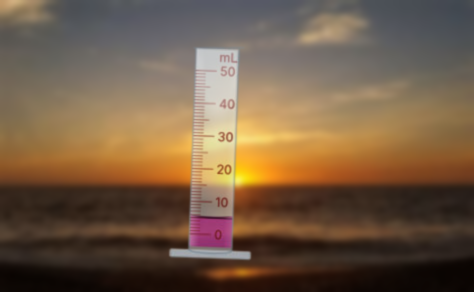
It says 5 mL
